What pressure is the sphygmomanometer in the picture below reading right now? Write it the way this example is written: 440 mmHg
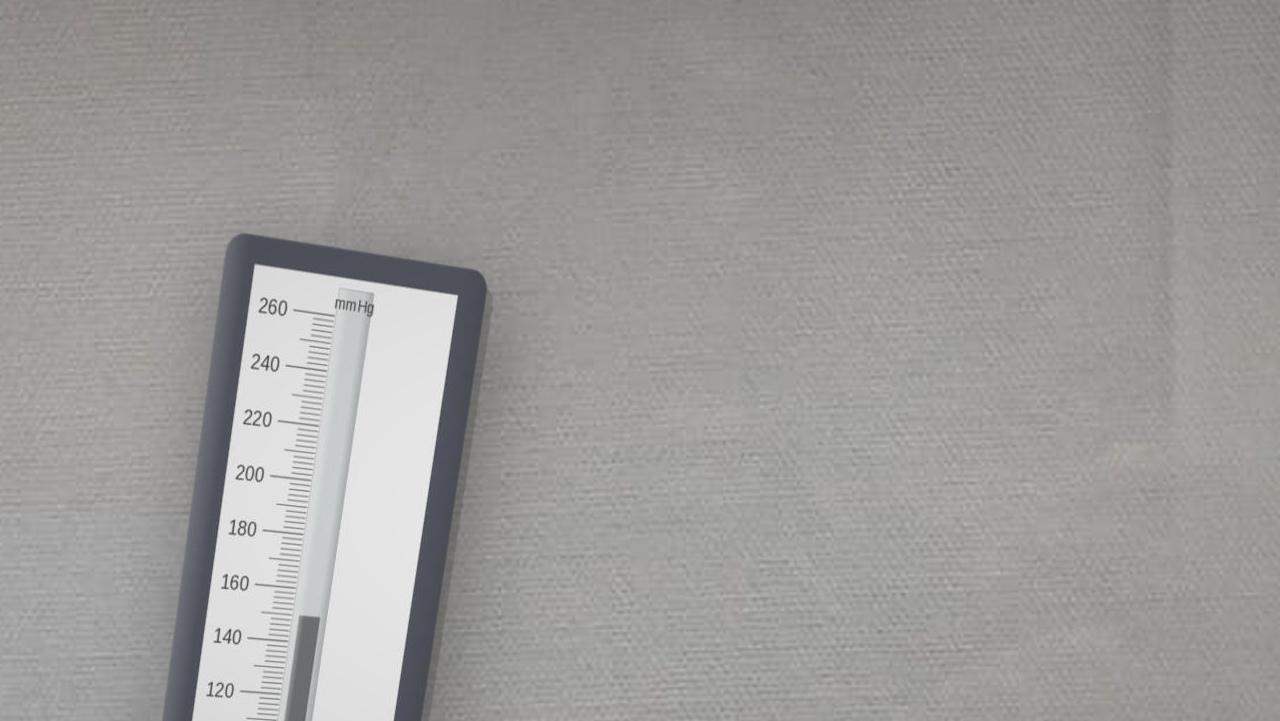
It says 150 mmHg
